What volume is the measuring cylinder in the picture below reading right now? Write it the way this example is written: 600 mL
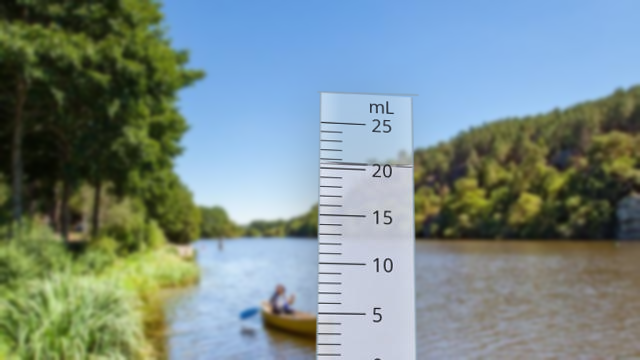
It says 20.5 mL
